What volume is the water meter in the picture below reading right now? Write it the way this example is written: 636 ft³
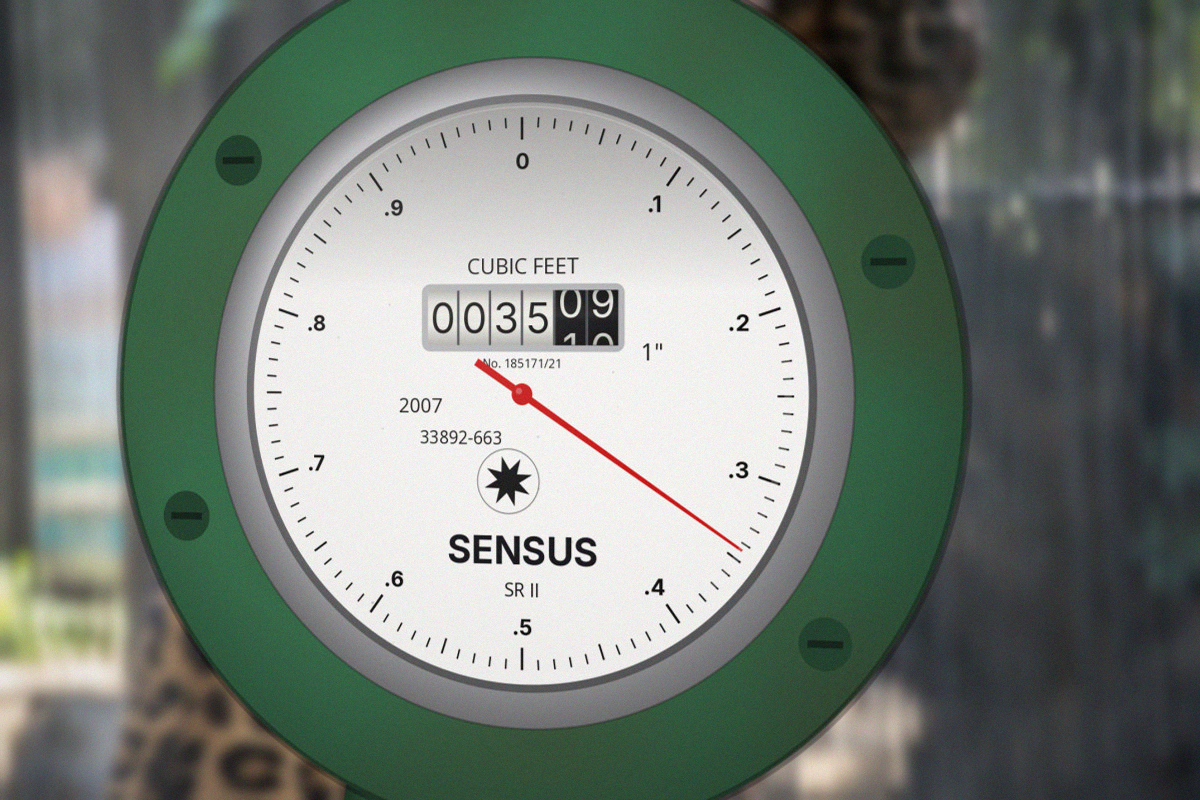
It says 3509.34 ft³
